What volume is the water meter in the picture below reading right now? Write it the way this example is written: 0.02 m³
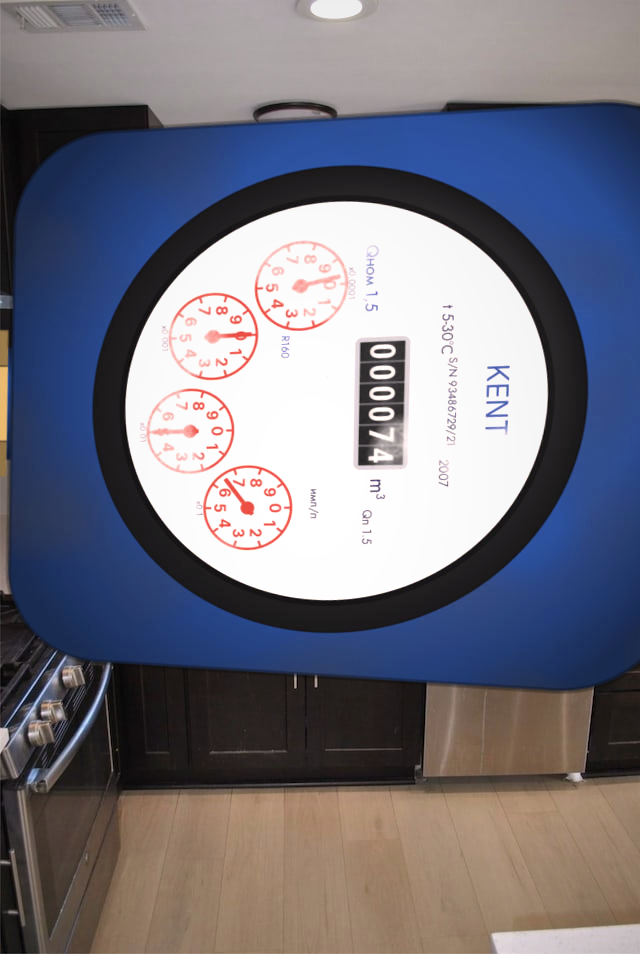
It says 74.6499 m³
